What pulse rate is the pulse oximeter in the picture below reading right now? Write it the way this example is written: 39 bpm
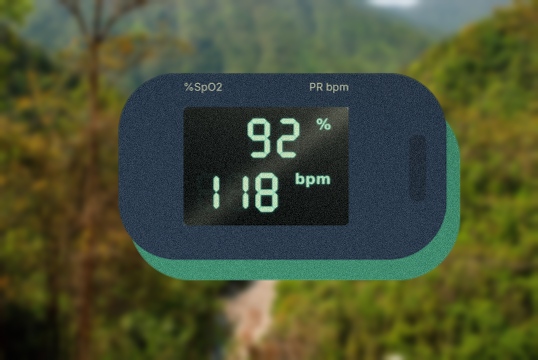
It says 118 bpm
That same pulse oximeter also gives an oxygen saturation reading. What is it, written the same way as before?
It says 92 %
